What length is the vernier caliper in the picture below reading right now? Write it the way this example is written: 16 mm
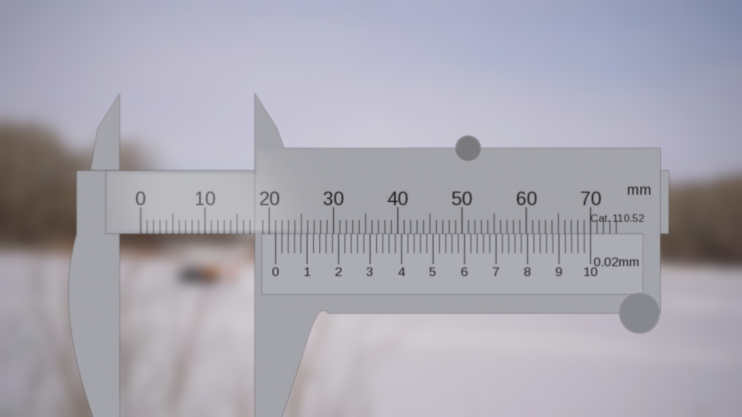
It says 21.0 mm
